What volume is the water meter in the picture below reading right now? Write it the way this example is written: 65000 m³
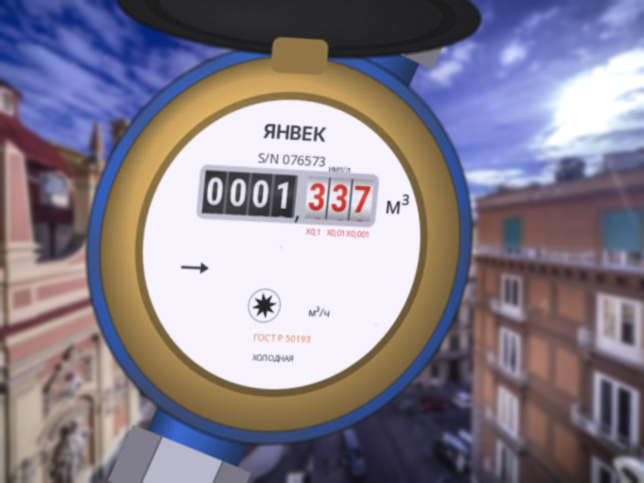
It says 1.337 m³
